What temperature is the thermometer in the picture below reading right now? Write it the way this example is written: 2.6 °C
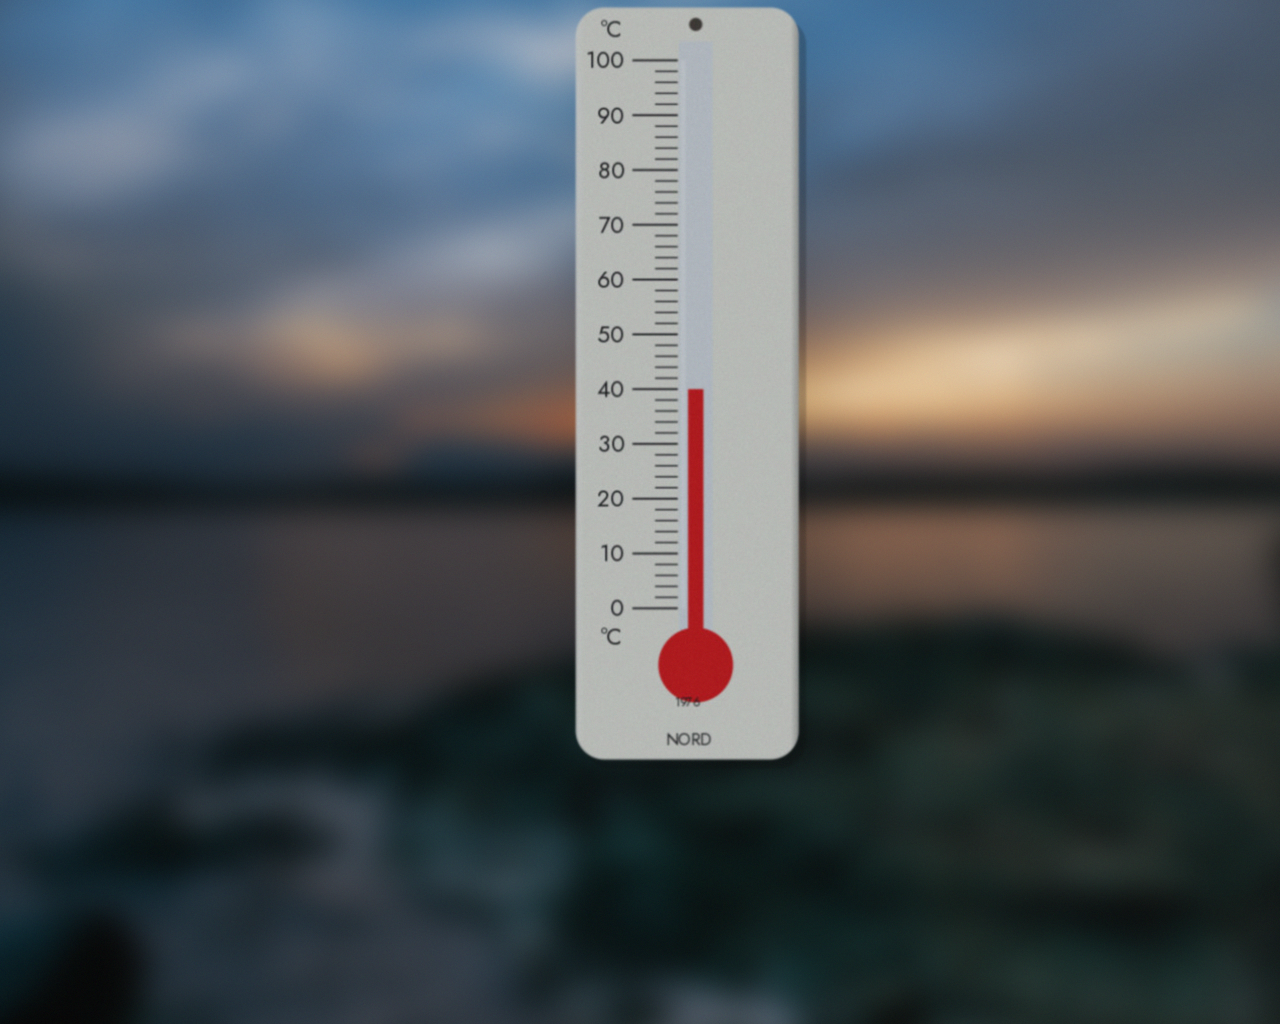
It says 40 °C
